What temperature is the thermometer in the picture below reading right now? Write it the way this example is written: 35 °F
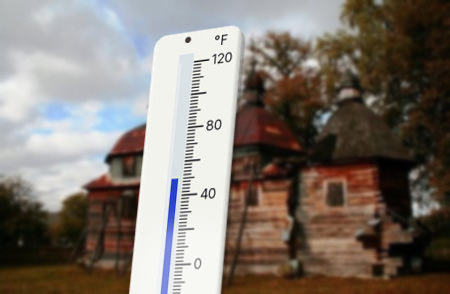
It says 50 °F
